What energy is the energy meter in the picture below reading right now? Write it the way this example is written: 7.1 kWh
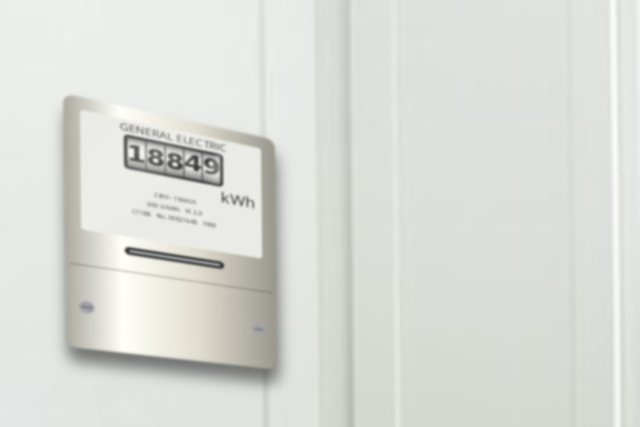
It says 18849 kWh
